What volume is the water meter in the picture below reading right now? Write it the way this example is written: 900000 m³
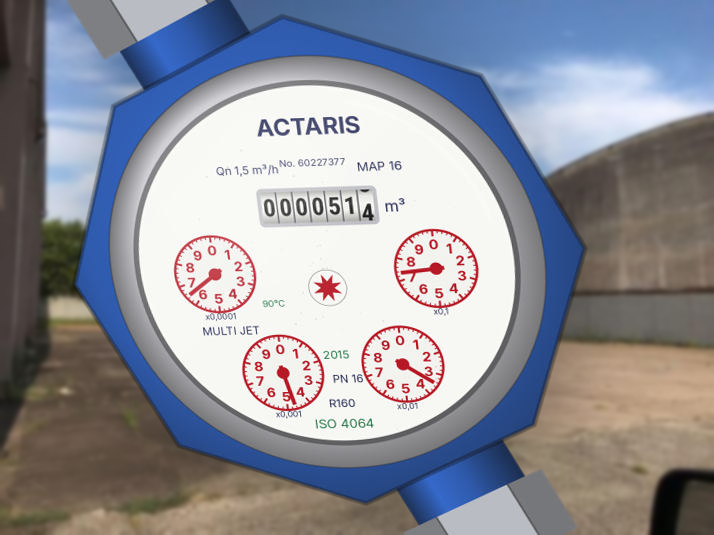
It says 513.7346 m³
